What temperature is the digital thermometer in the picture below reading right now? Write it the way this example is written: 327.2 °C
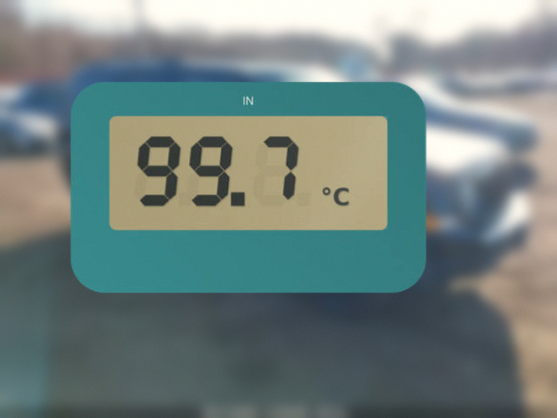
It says 99.7 °C
